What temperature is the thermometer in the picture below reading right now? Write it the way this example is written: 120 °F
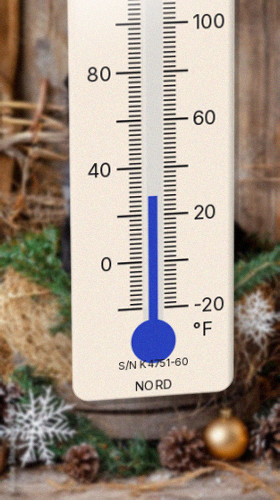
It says 28 °F
